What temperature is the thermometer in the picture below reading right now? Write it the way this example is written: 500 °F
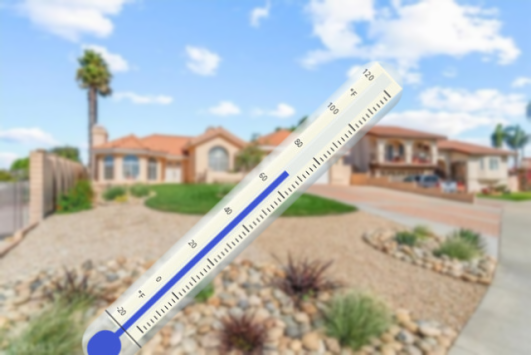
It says 68 °F
